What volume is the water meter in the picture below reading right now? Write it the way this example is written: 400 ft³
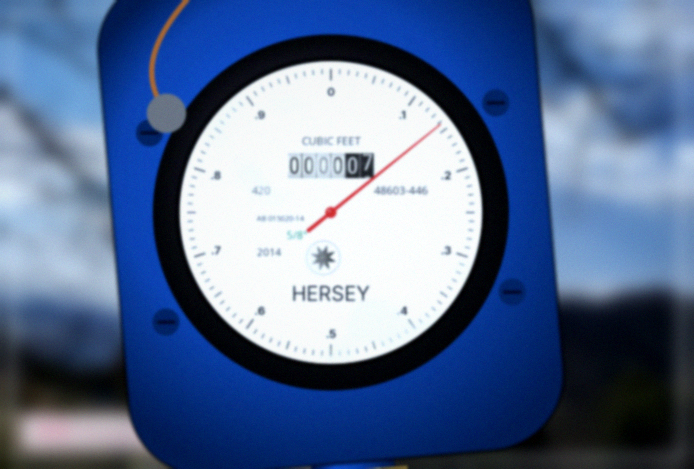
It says 7.14 ft³
